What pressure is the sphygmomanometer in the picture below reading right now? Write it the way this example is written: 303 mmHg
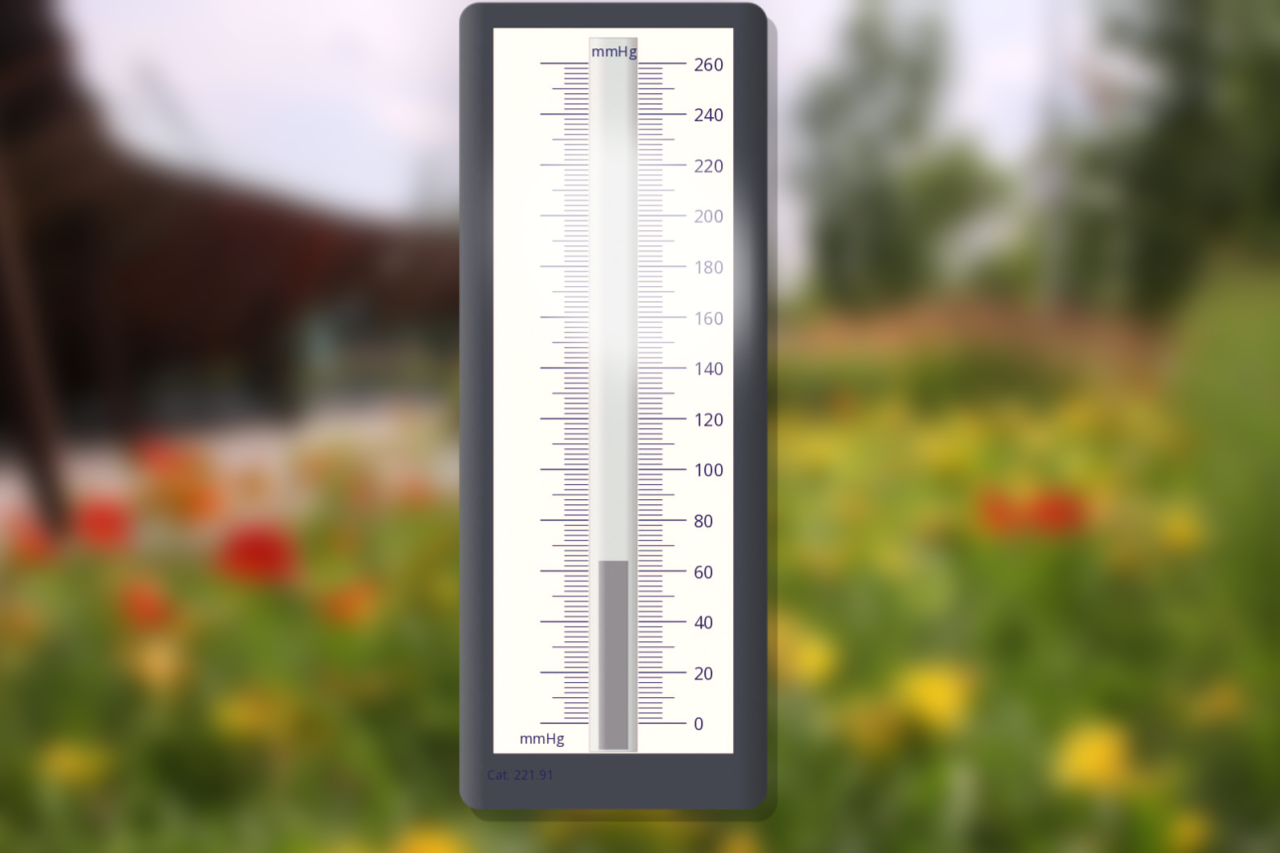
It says 64 mmHg
